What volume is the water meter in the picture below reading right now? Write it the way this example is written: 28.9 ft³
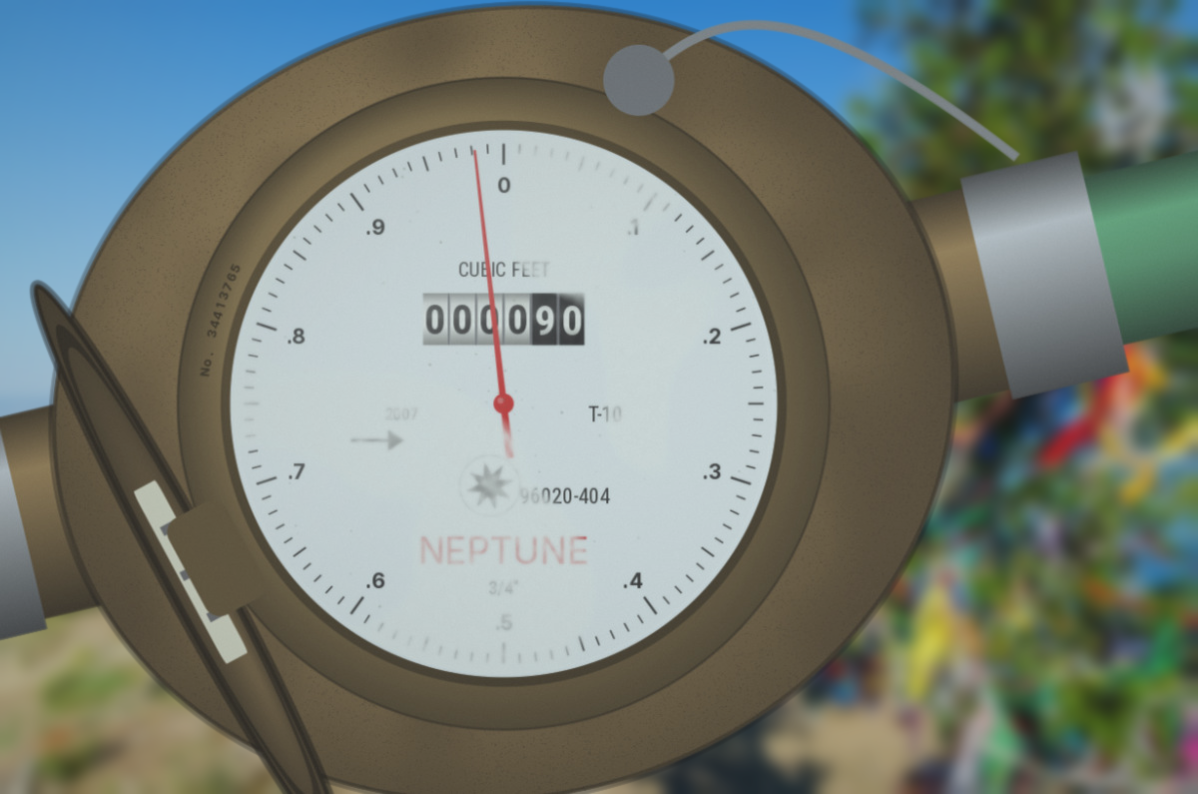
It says 89.98 ft³
